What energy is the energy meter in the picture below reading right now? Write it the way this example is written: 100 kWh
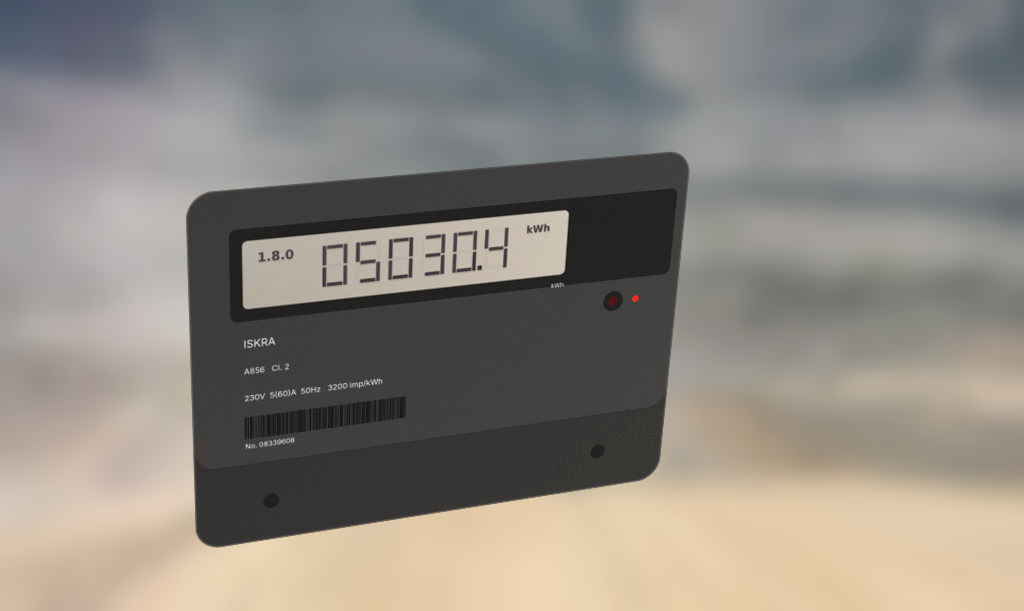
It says 5030.4 kWh
